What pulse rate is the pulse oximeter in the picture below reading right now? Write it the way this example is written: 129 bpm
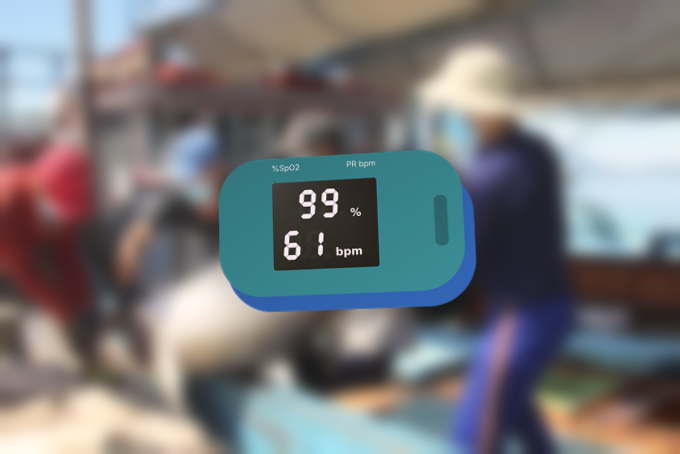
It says 61 bpm
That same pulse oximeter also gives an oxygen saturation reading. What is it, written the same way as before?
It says 99 %
